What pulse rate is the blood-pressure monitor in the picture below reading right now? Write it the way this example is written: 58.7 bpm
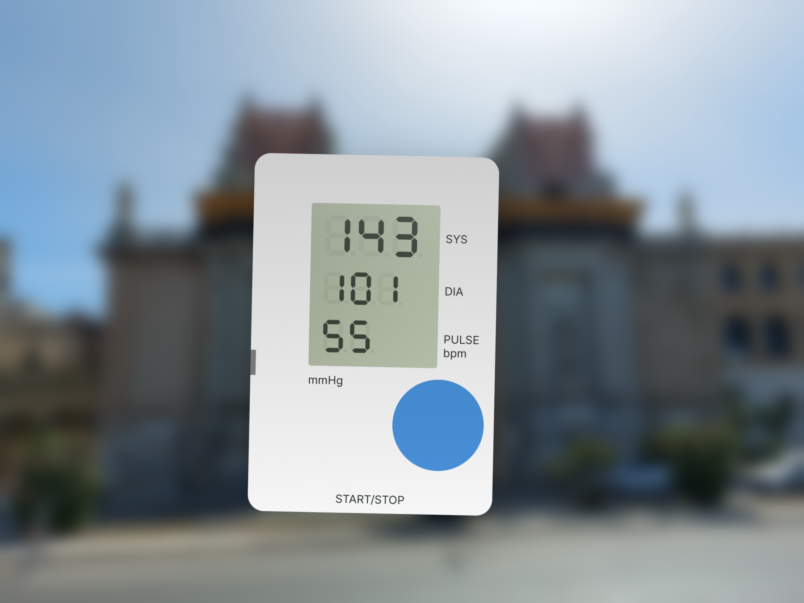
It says 55 bpm
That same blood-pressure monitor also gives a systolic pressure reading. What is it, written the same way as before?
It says 143 mmHg
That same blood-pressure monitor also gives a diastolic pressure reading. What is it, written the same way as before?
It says 101 mmHg
